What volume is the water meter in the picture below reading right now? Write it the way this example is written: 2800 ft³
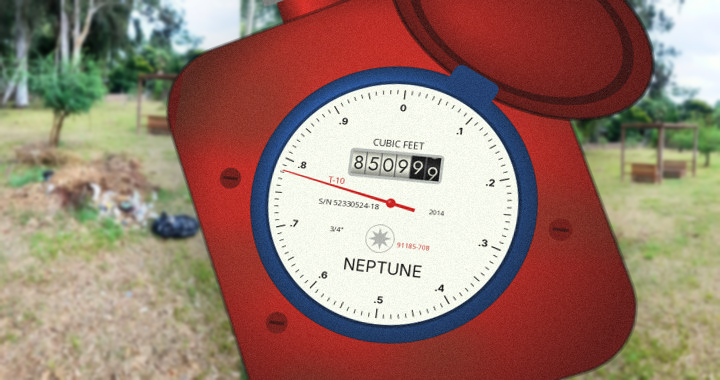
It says 850998.78 ft³
